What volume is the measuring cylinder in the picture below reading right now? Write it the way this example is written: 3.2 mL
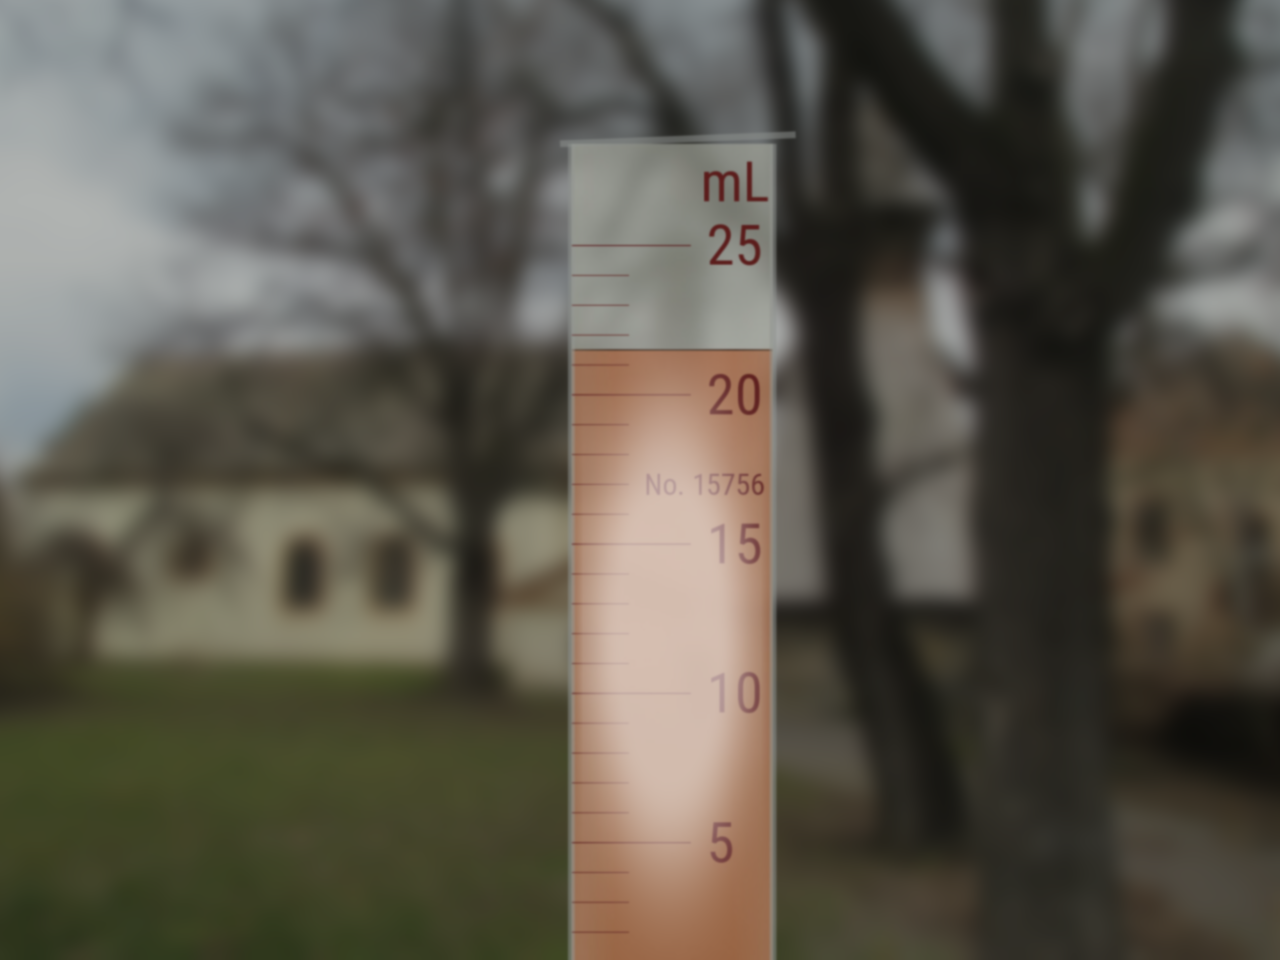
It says 21.5 mL
